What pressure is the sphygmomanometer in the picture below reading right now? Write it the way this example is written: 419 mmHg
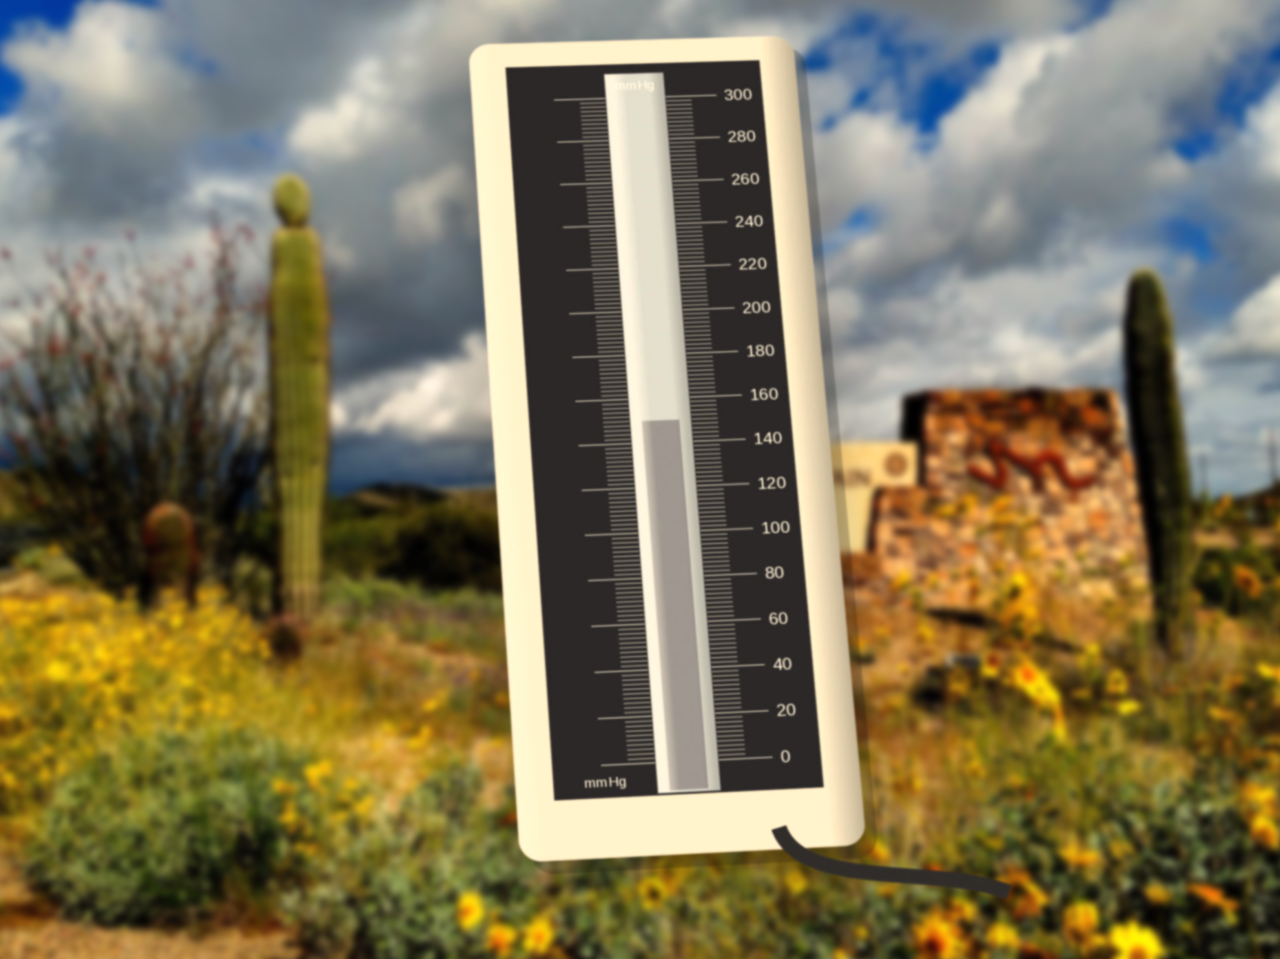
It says 150 mmHg
